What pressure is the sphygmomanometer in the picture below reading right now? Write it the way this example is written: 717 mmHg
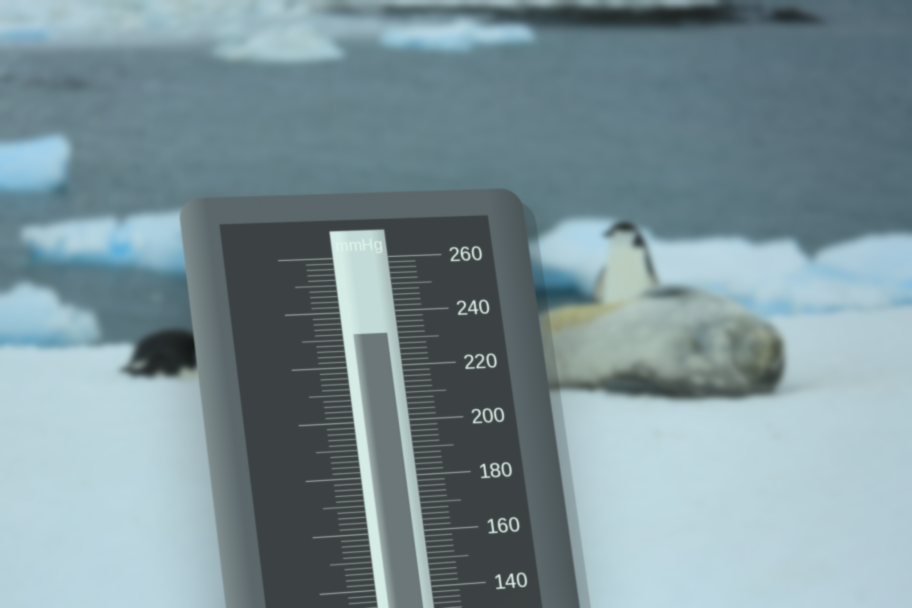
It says 232 mmHg
